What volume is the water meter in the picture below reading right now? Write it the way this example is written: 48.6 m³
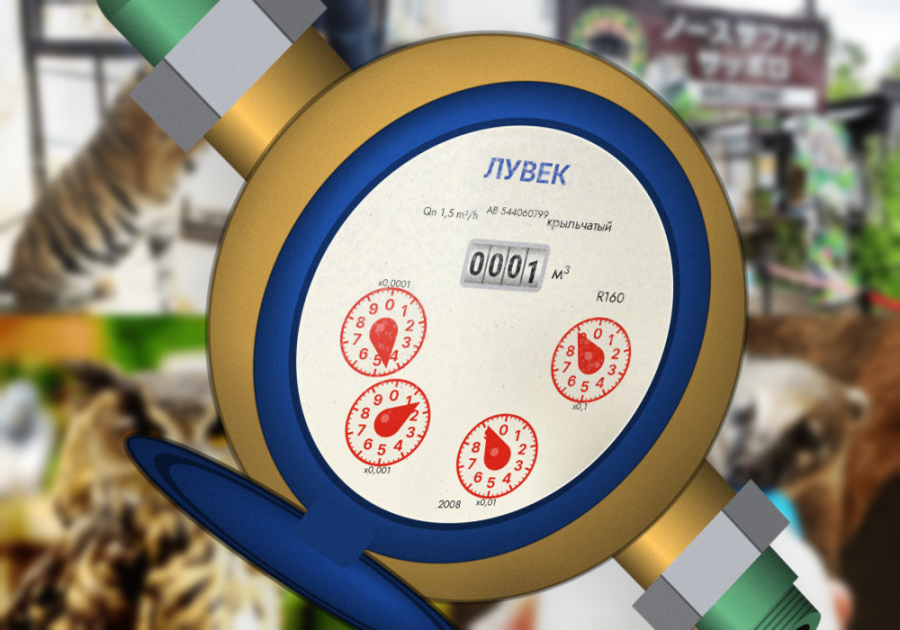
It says 0.8914 m³
